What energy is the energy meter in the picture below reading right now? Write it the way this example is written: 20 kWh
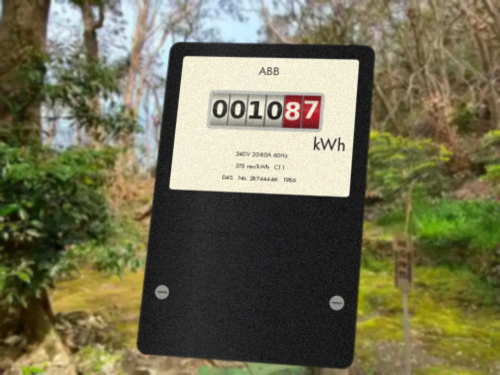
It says 10.87 kWh
